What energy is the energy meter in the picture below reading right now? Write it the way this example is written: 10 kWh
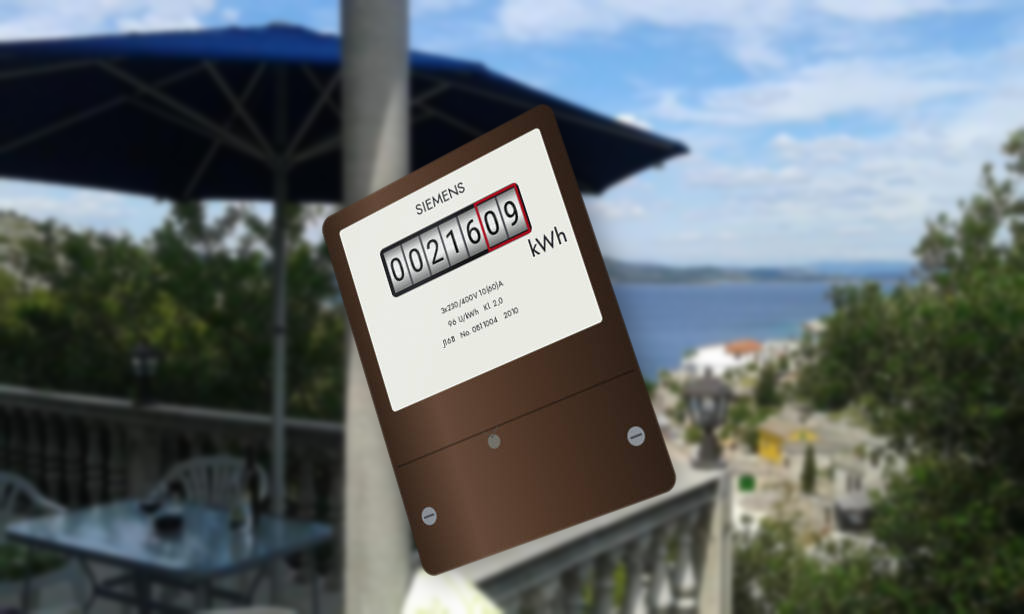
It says 216.09 kWh
